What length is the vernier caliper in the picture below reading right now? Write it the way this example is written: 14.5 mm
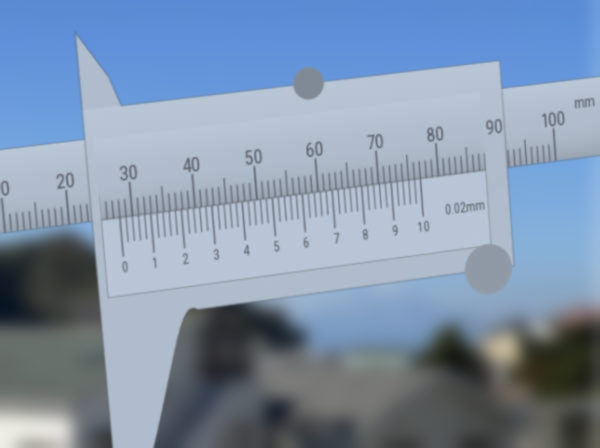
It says 28.0 mm
